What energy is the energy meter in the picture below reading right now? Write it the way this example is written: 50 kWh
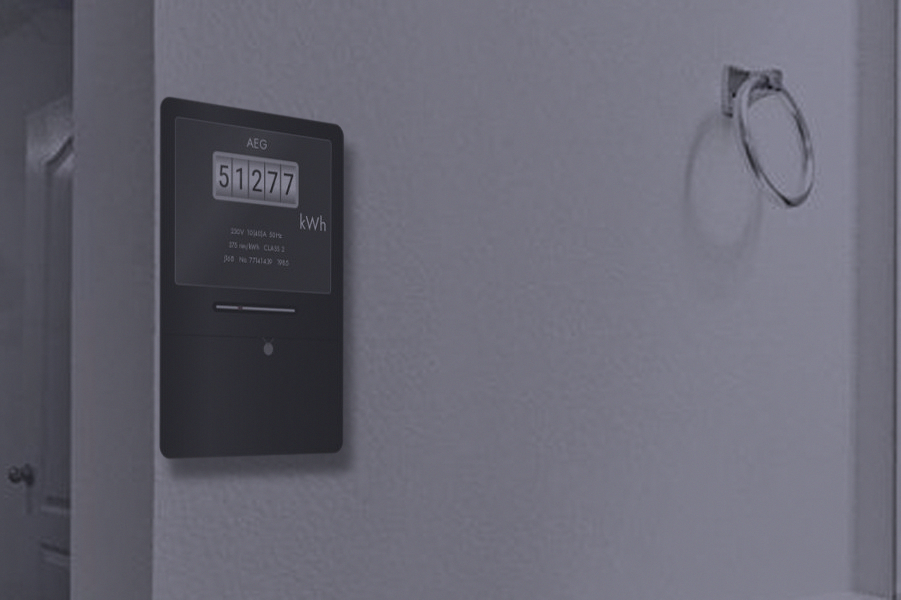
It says 51277 kWh
